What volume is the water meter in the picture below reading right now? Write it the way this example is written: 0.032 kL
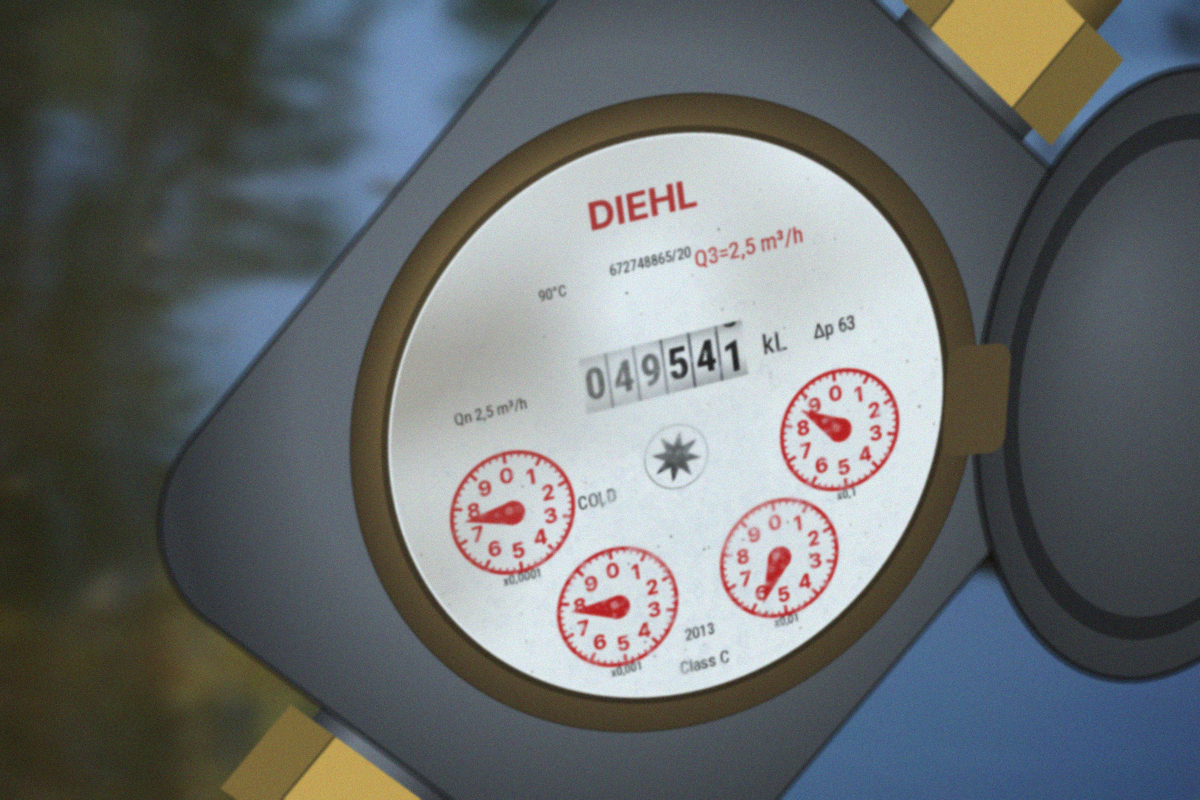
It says 49540.8577 kL
